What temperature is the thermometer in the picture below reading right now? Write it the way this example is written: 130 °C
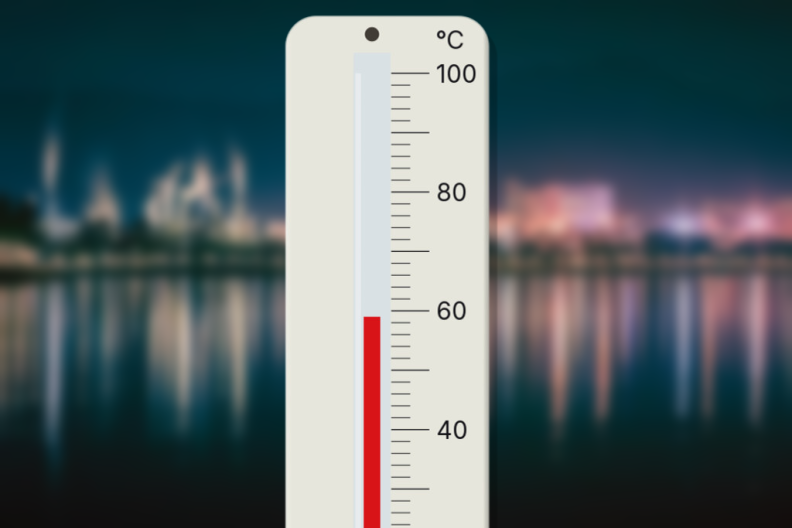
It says 59 °C
